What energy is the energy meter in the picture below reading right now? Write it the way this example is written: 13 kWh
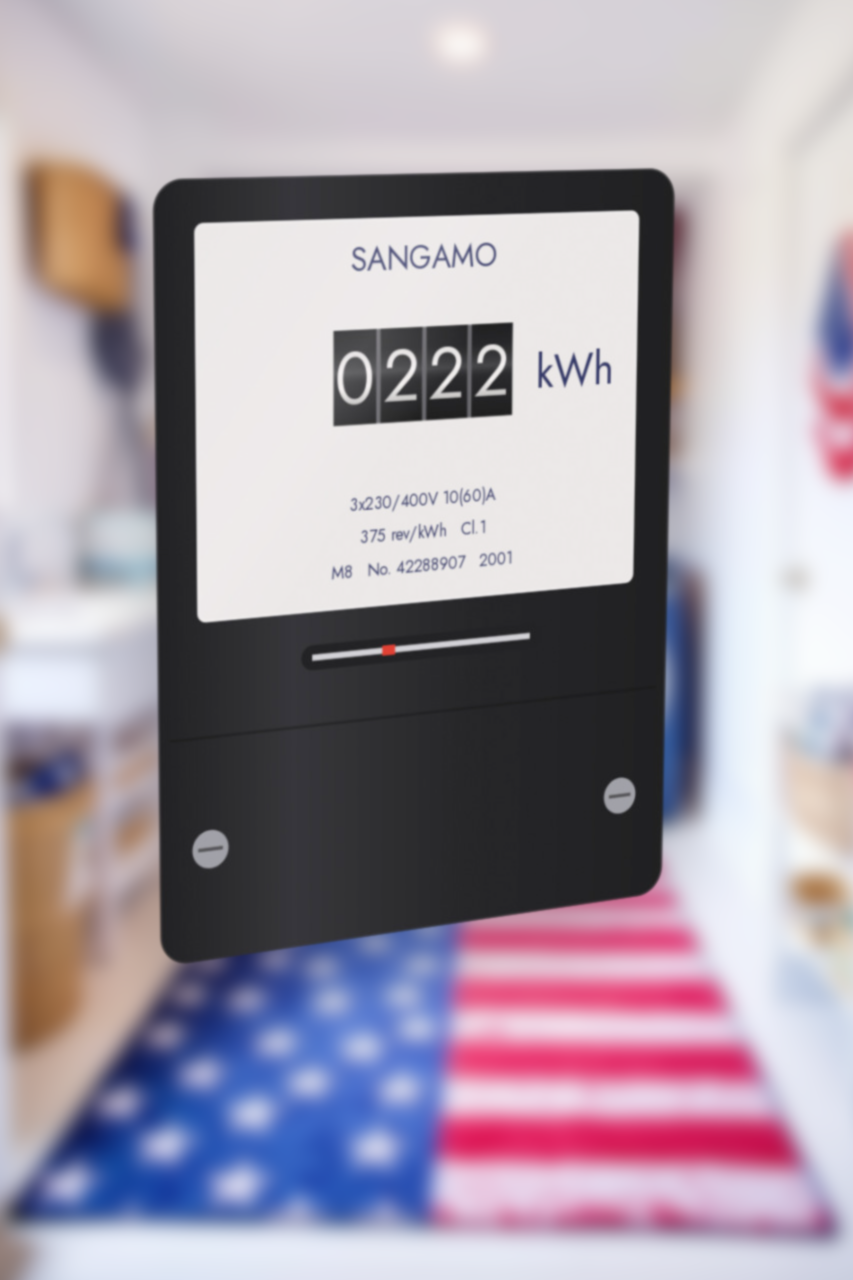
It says 222 kWh
